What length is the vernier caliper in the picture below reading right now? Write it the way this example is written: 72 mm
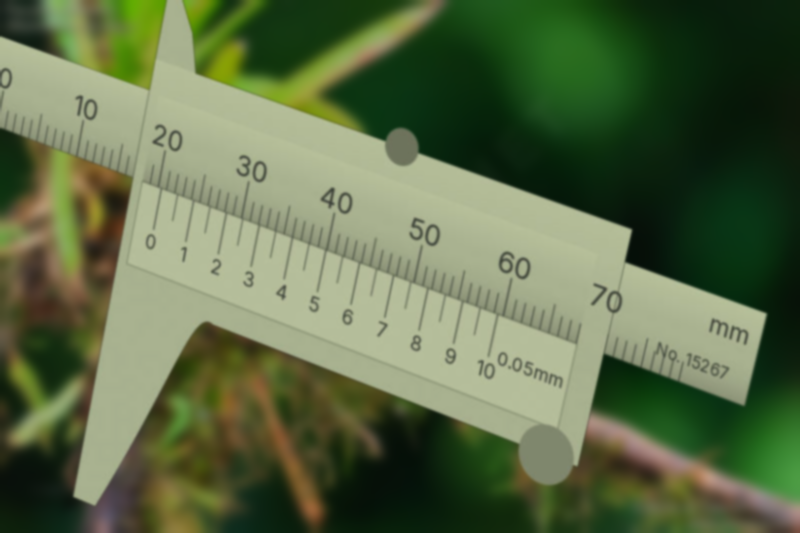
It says 20.4 mm
